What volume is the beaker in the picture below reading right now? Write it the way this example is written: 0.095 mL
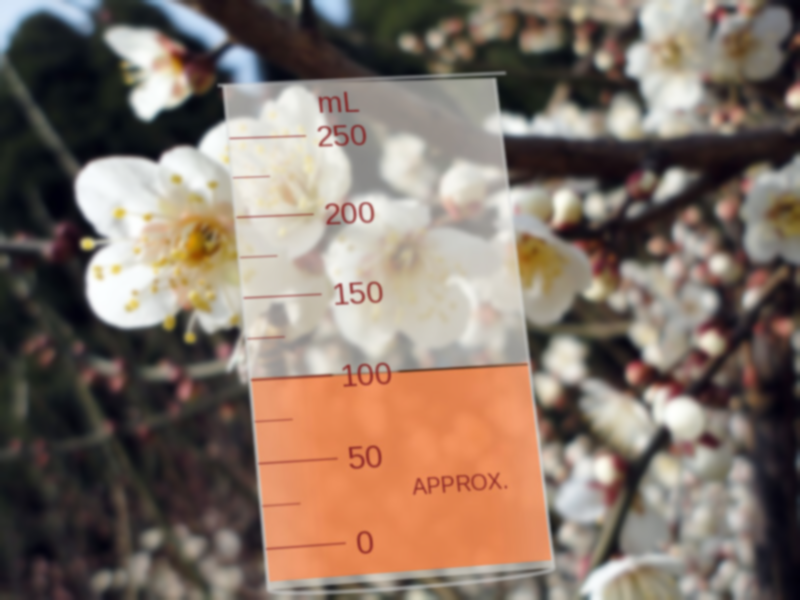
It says 100 mL
